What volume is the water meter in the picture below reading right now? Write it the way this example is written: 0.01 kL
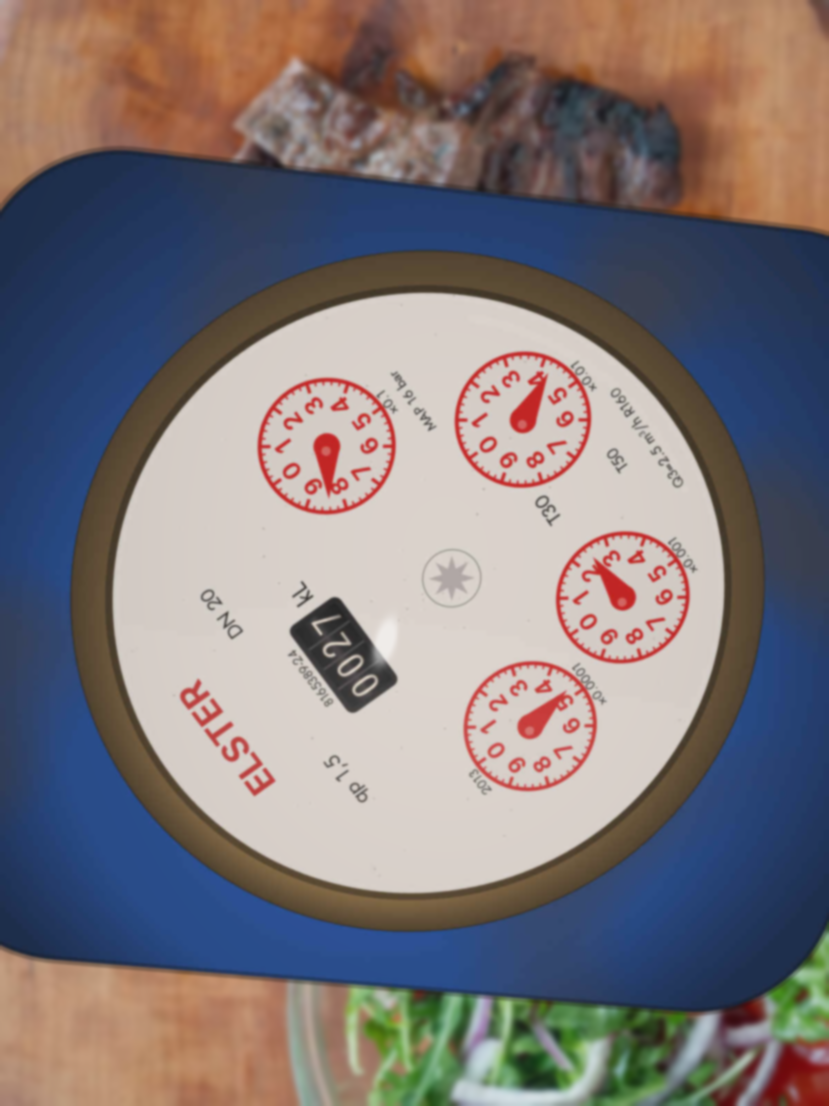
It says 26.8424 kL
